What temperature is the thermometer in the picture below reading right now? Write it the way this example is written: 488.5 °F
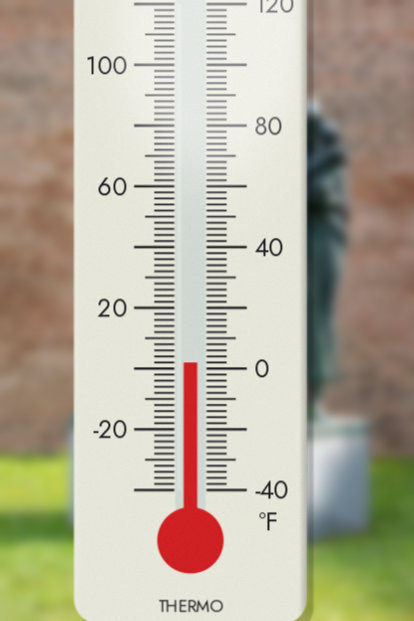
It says 2 °F
